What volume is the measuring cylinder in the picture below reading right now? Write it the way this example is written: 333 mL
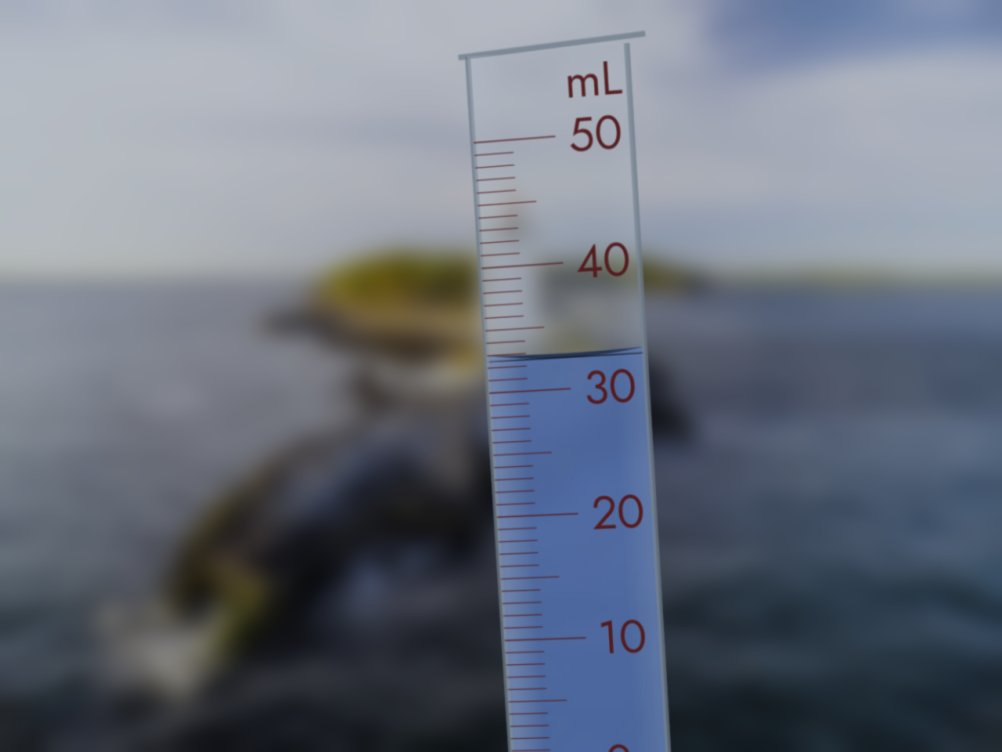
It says 32.5 mL
